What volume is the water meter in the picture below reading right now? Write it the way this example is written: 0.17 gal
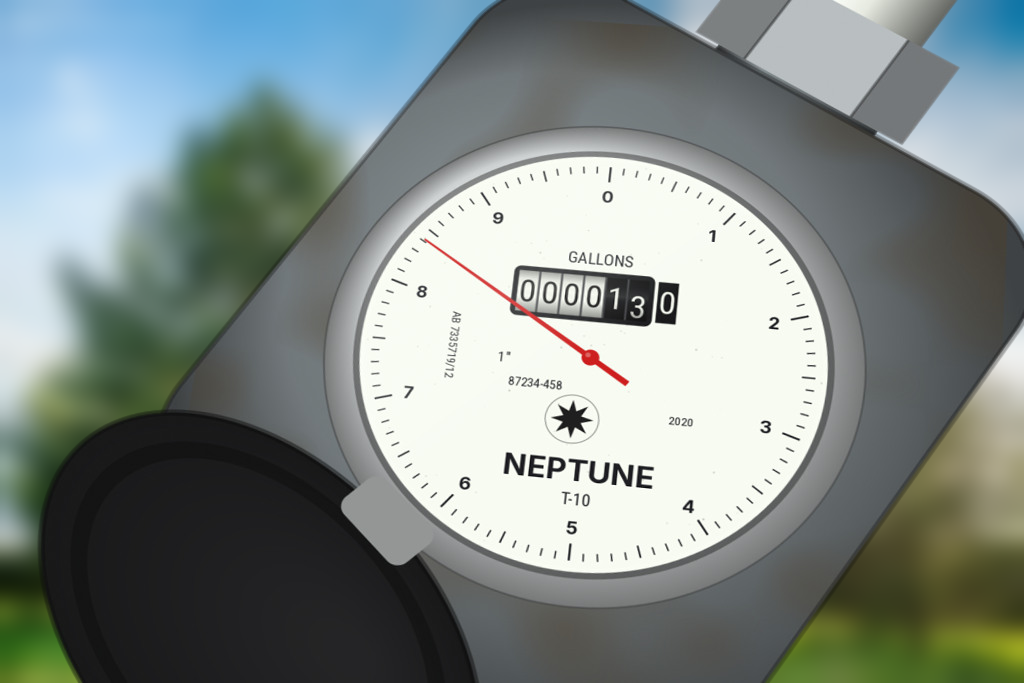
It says 128.4 gal
